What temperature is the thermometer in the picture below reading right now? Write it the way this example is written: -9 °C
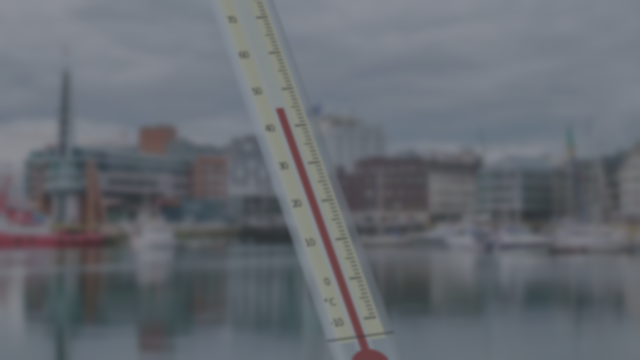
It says 45 °C
